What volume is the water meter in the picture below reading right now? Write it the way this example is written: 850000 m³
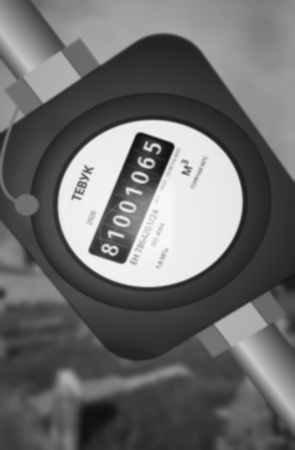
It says 8100.1065 m³
